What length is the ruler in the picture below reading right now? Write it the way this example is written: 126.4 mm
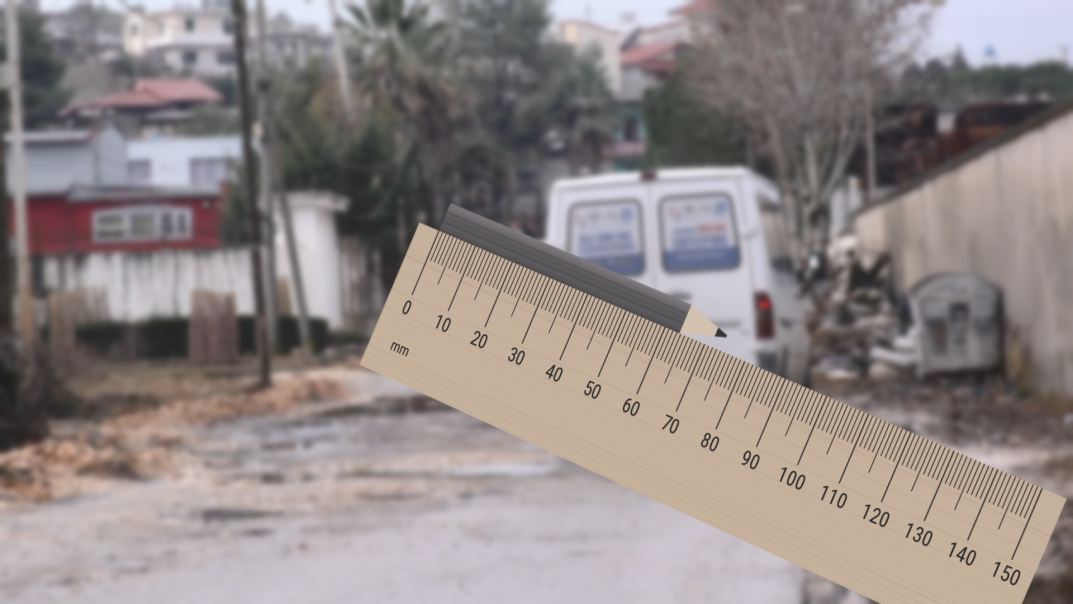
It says 74 mm
